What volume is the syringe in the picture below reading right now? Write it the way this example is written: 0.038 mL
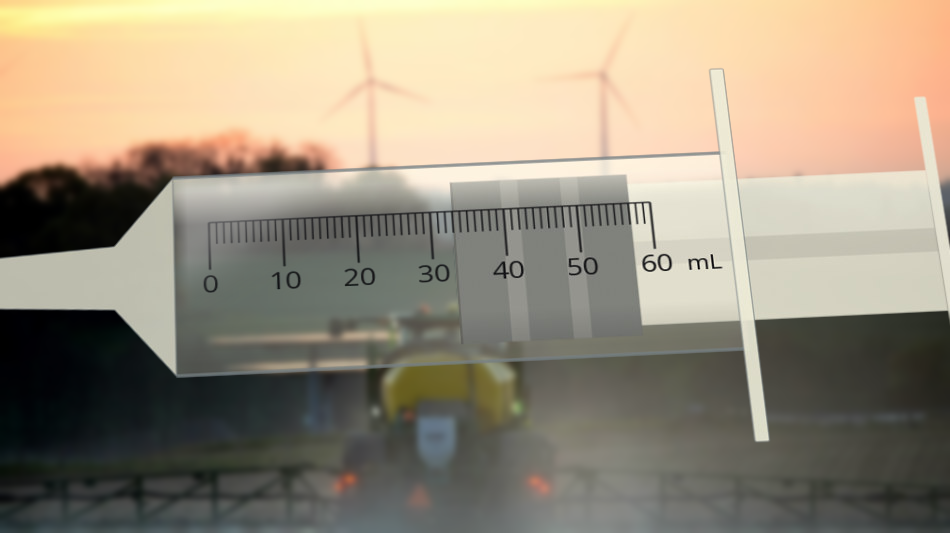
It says 33 mL
